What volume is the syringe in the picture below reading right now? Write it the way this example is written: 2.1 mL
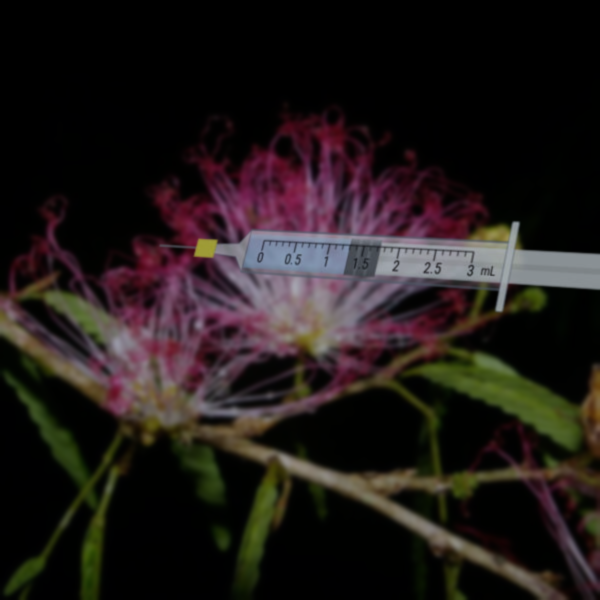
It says 1.3 mL
